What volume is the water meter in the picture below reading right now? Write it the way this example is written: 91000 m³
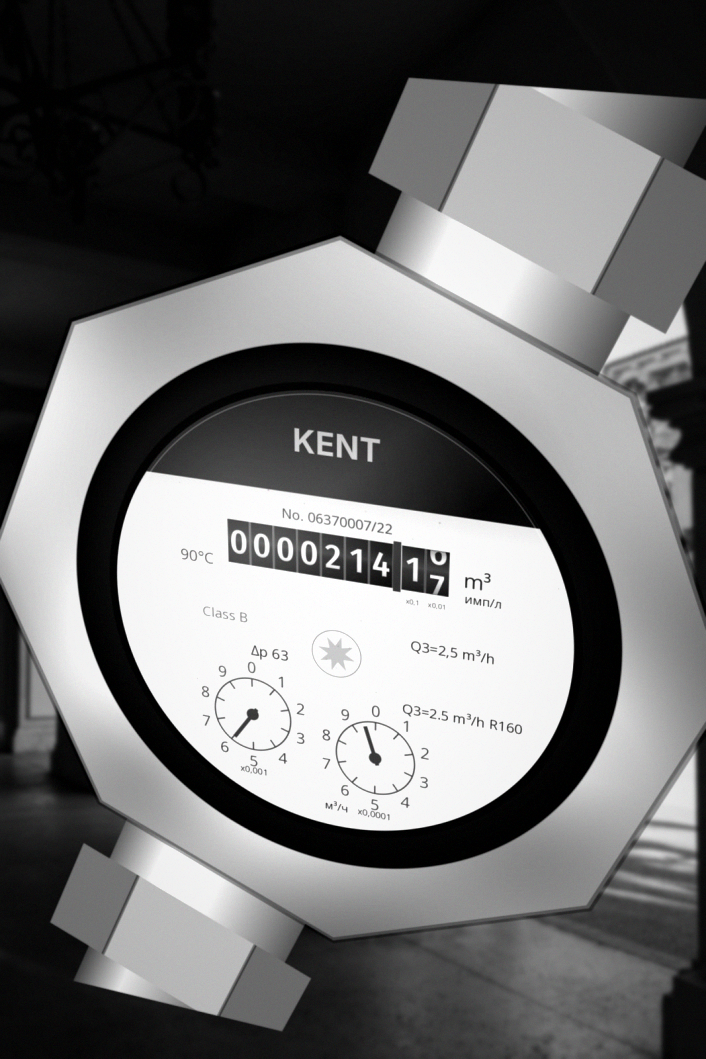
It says 214.1659 m³
